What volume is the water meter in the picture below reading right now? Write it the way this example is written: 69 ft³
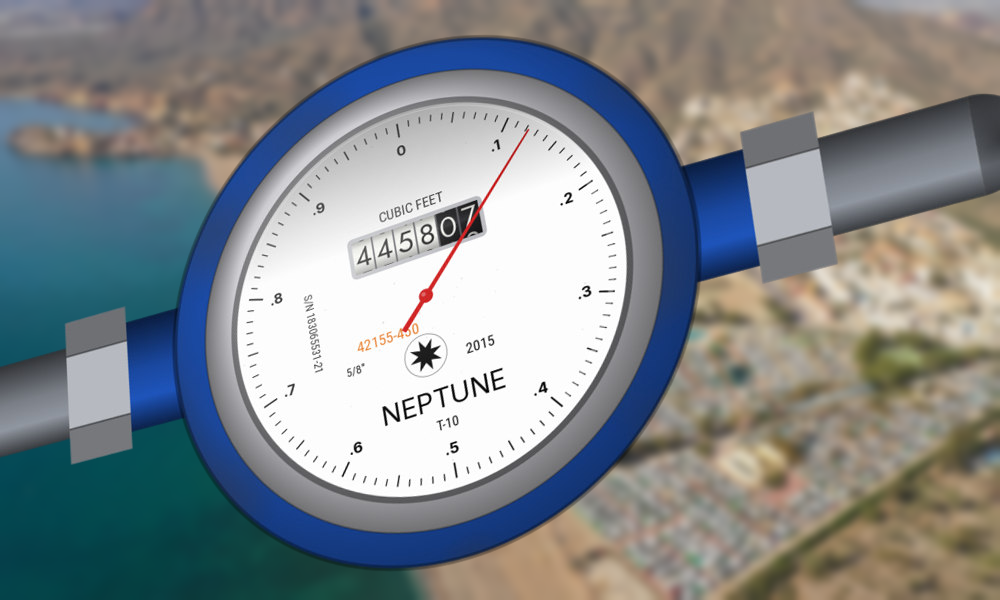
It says 445807.12 ft³
